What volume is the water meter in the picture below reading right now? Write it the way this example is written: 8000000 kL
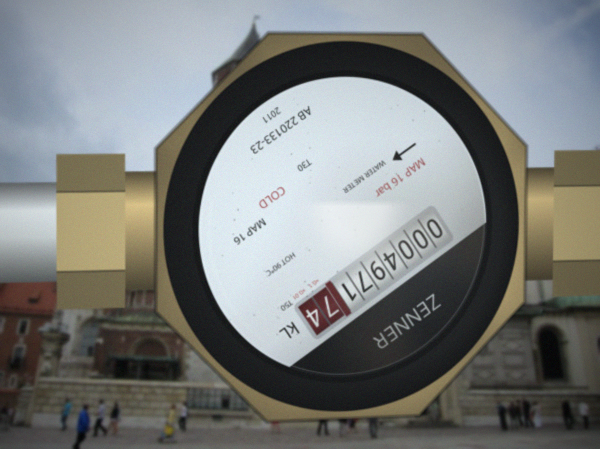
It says 4971.74 kL
